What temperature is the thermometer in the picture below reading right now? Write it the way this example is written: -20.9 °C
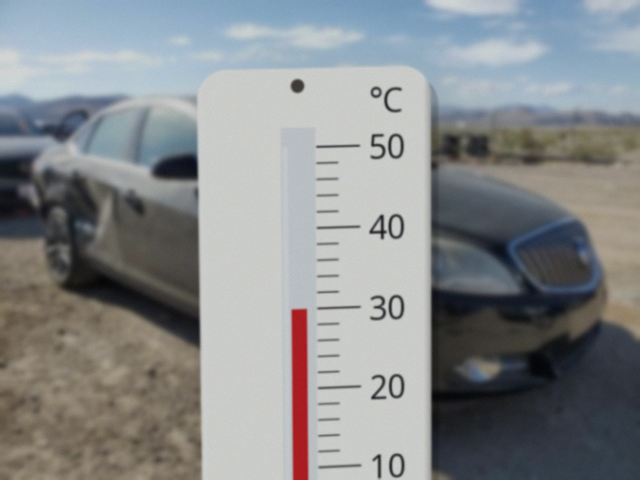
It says 30 °C
